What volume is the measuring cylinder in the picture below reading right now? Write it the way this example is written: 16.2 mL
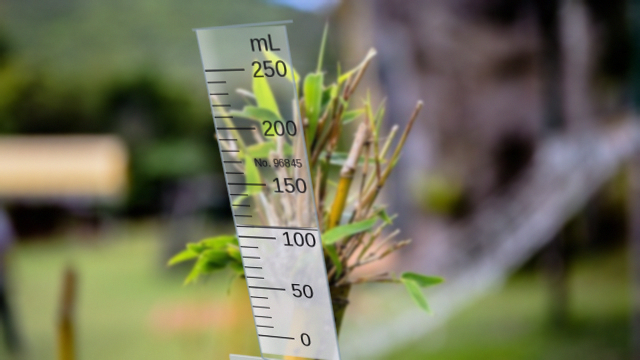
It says 110 mL
